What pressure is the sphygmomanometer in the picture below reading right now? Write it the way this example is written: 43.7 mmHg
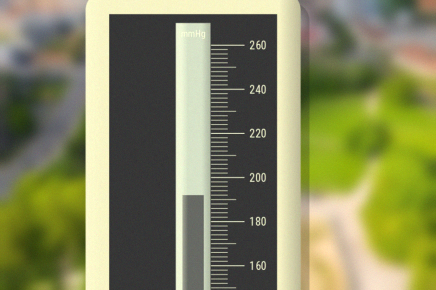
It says 192 mmHg
